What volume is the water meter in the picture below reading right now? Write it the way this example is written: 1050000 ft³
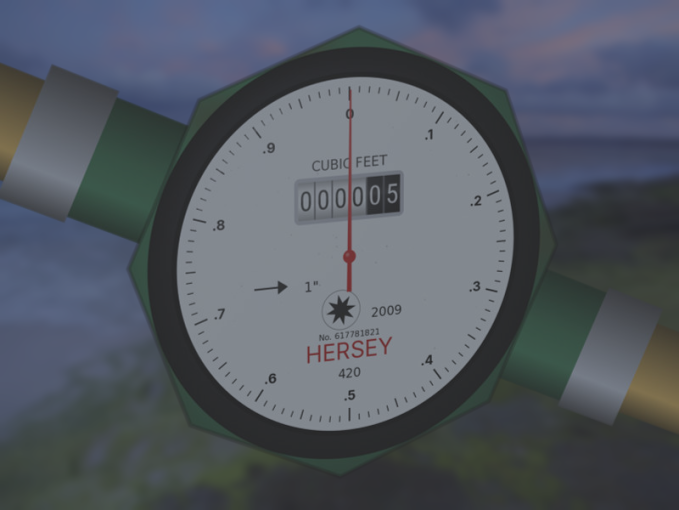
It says 5.00 ft³
